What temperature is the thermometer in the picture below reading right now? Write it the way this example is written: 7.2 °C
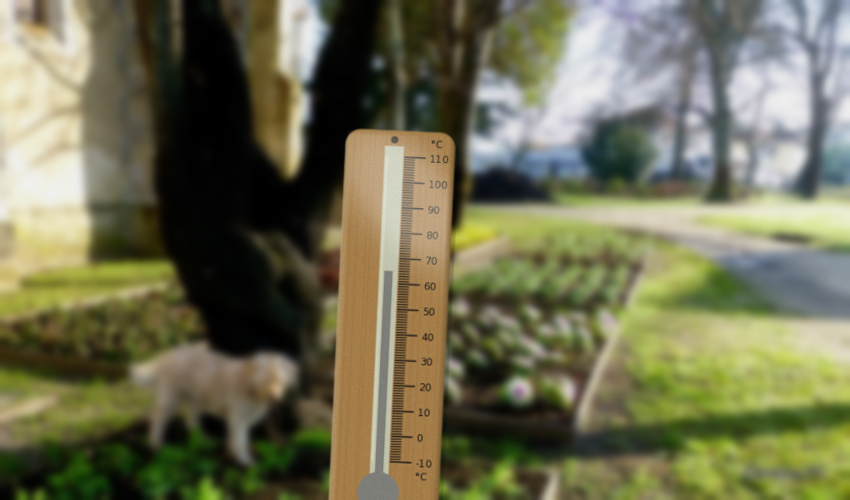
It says 65 °C
